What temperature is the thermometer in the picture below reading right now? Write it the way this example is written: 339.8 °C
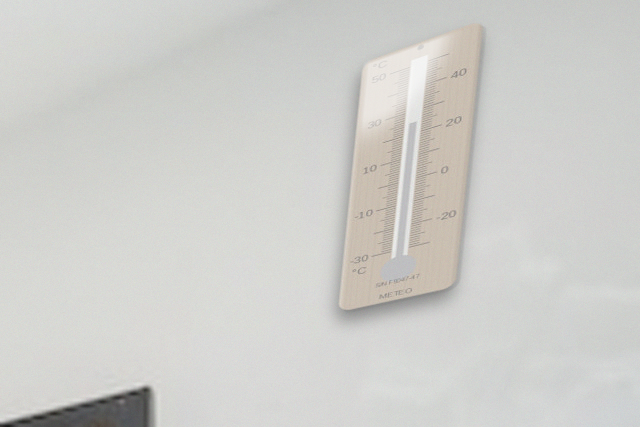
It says 25 °C
